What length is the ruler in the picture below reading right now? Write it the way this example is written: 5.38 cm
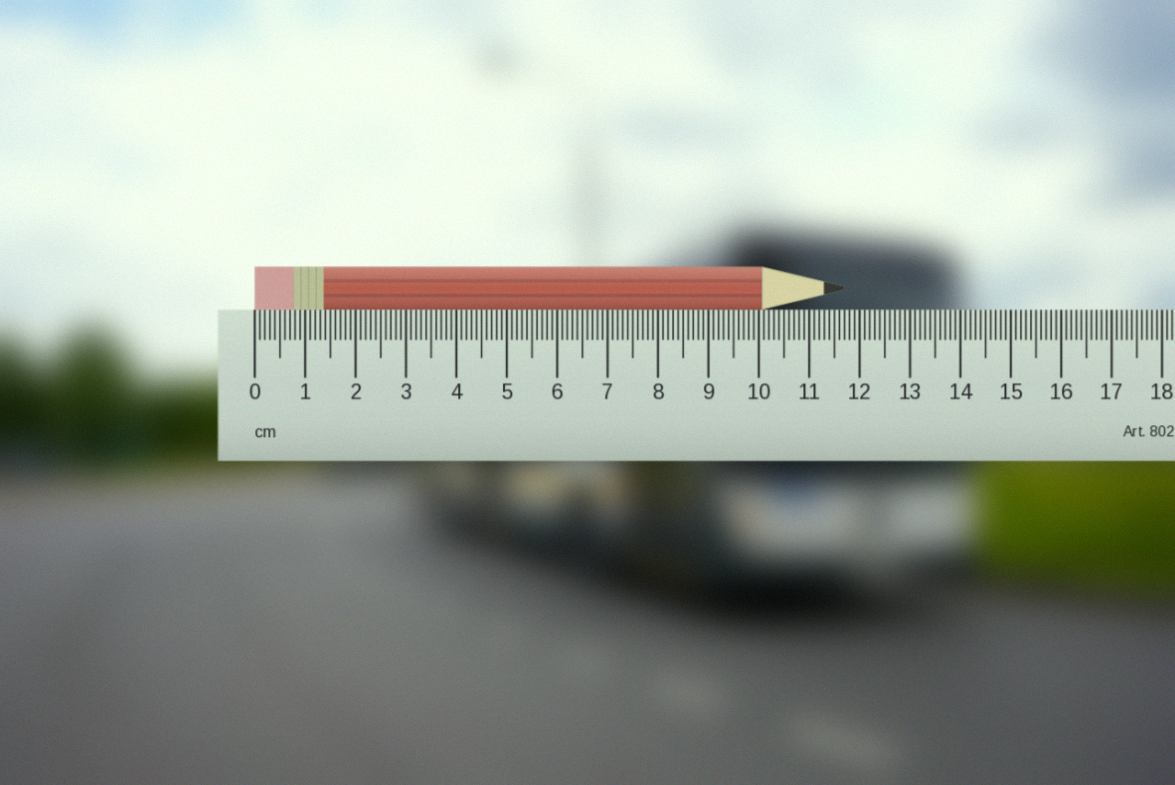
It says 11.7 cm
